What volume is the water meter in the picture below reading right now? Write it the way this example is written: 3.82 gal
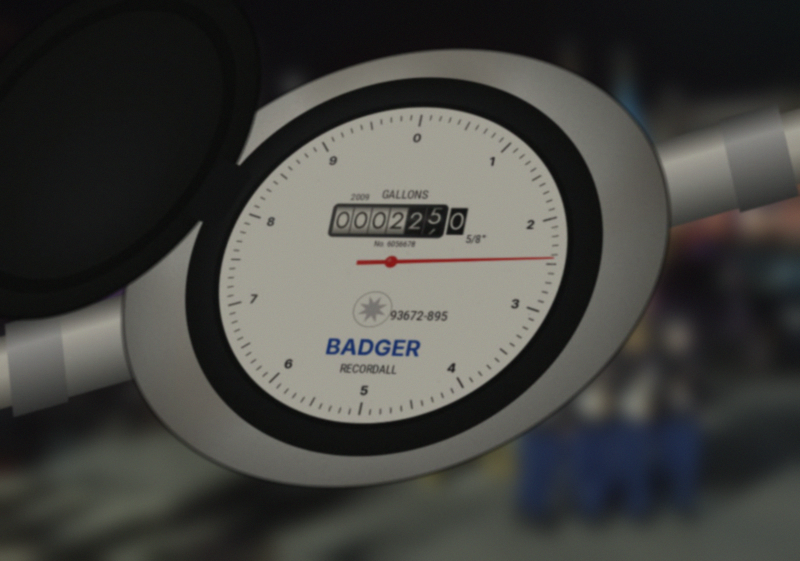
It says 2252.4 gal
